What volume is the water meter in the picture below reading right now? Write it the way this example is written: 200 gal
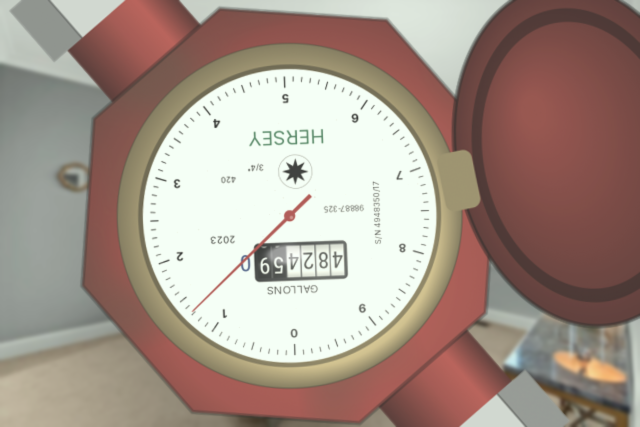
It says 4824591.3 gal
